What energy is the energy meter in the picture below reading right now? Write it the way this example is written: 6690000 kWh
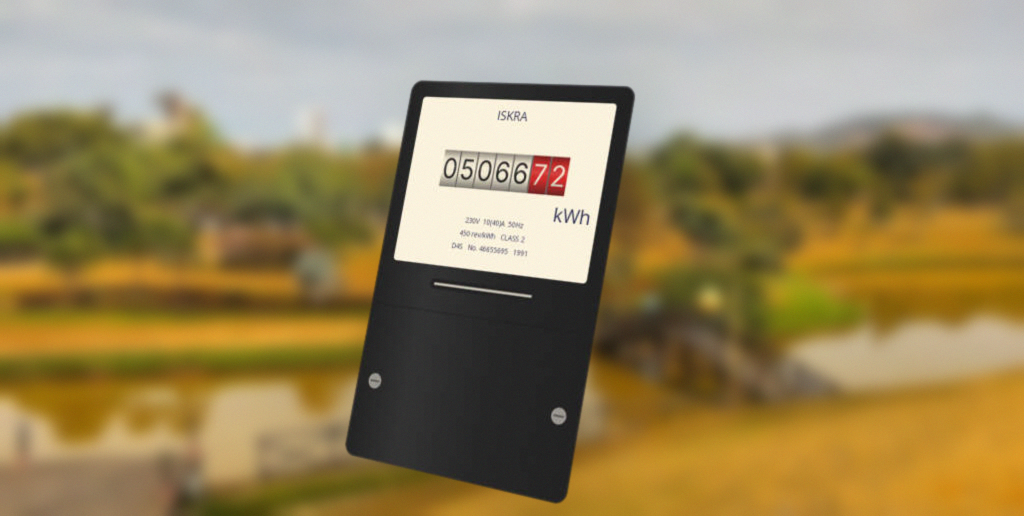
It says 5066.72 kWh
